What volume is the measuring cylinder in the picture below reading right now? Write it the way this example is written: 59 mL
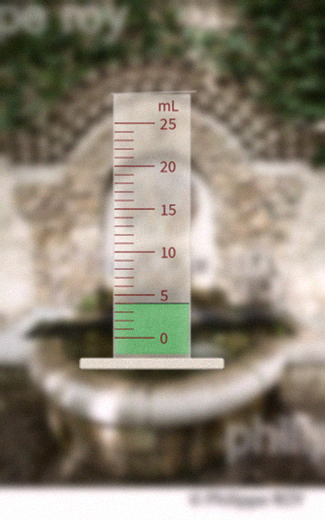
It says 4 mL
